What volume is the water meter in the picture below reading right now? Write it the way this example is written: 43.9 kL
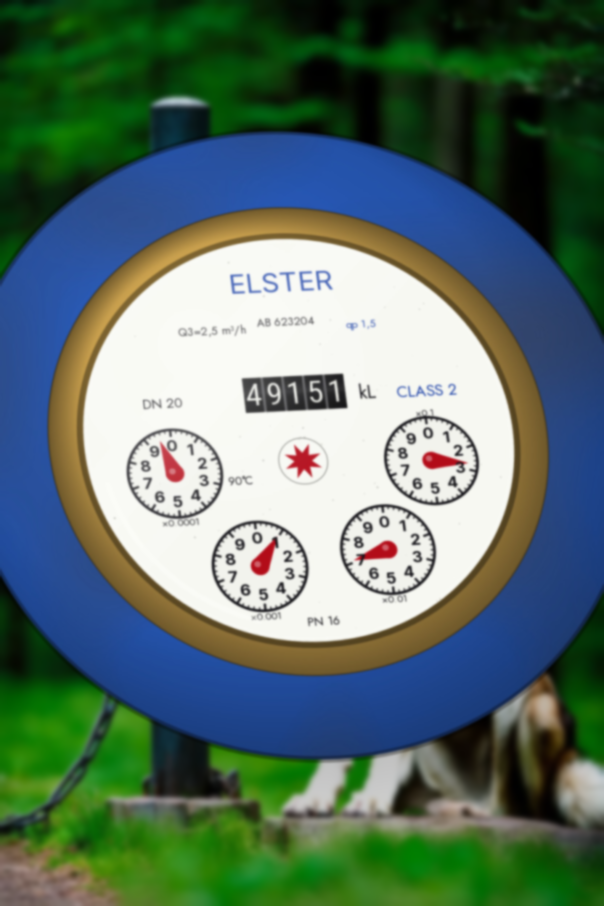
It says 49151.2709 kL
